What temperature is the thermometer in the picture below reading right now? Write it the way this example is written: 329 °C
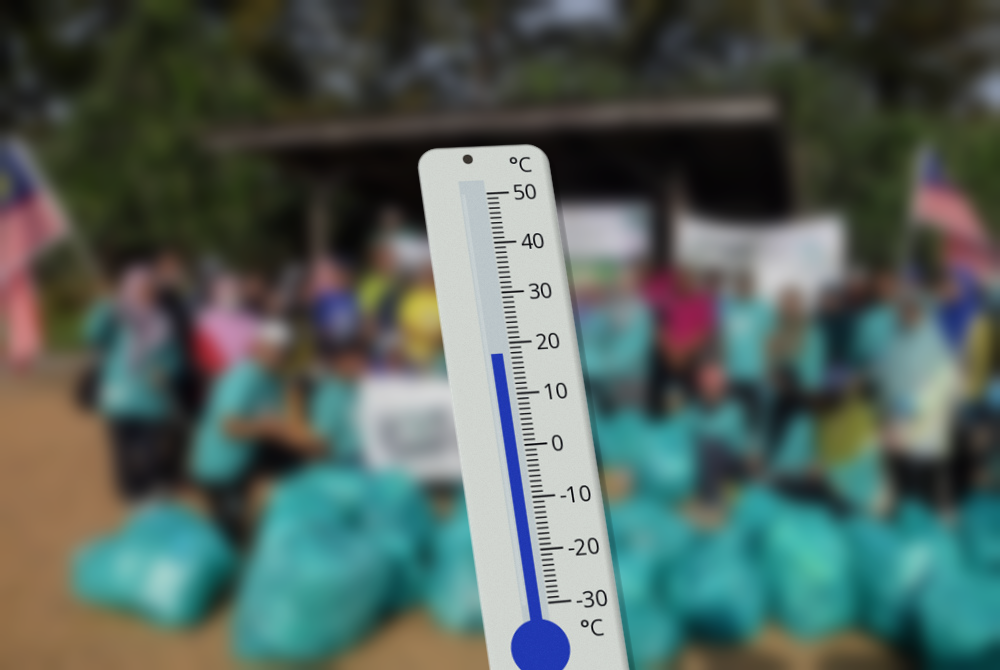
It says 18 °C
